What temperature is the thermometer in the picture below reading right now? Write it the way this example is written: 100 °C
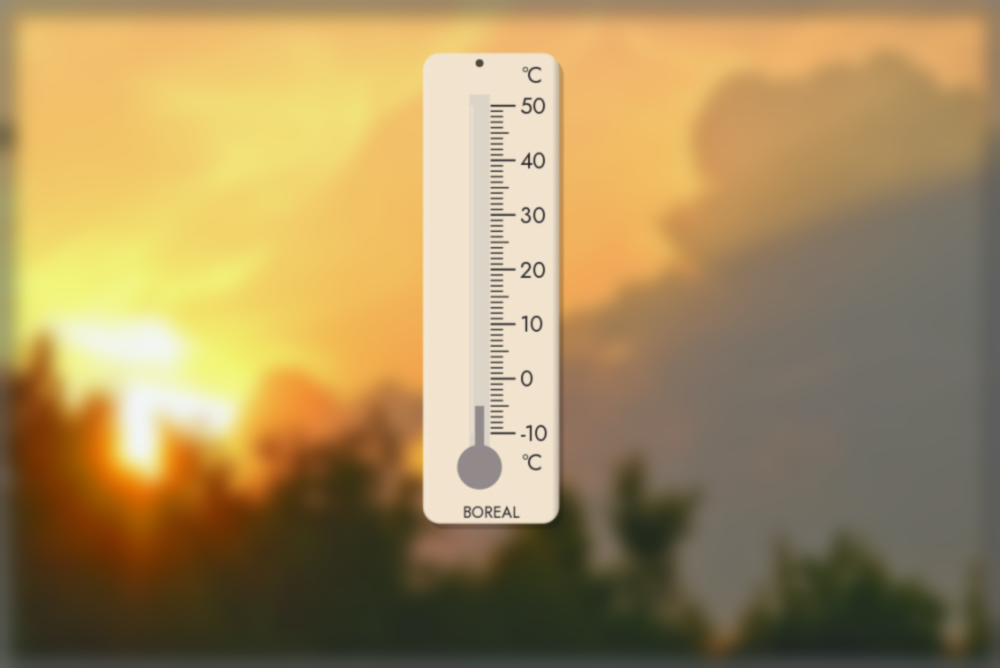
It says -5 °C
